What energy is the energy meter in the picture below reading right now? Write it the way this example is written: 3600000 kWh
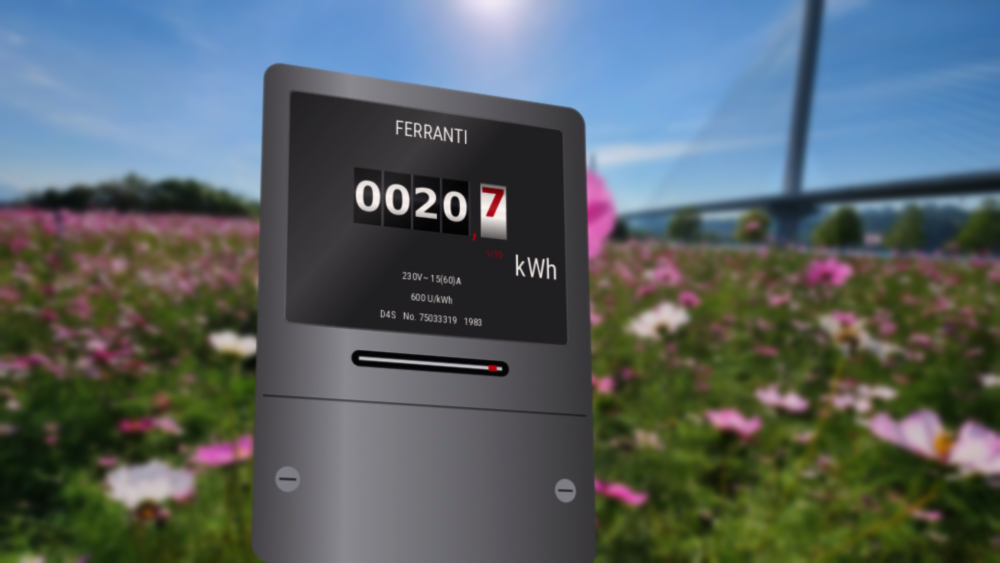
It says 20.7 kWh
